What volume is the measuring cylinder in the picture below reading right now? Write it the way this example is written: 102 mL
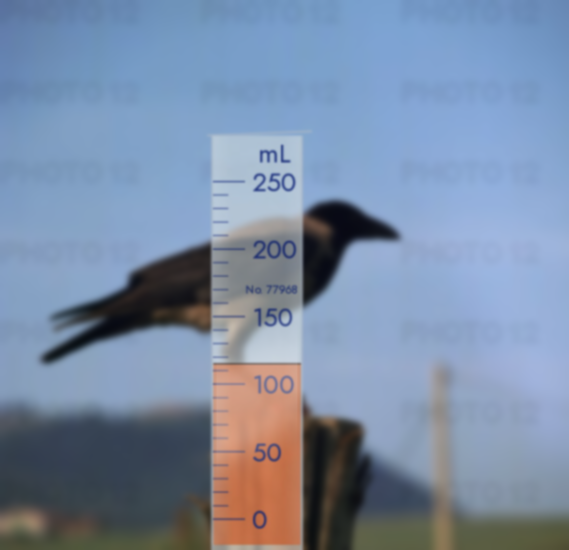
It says 115 mL
